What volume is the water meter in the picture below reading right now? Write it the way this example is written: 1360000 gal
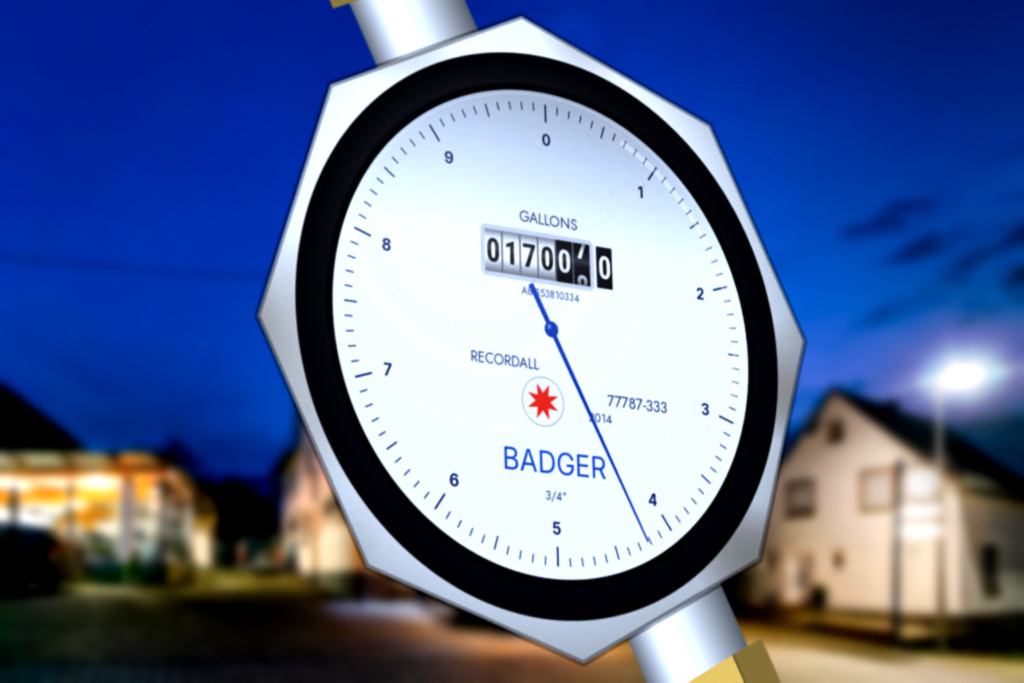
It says 170074.2 gal
